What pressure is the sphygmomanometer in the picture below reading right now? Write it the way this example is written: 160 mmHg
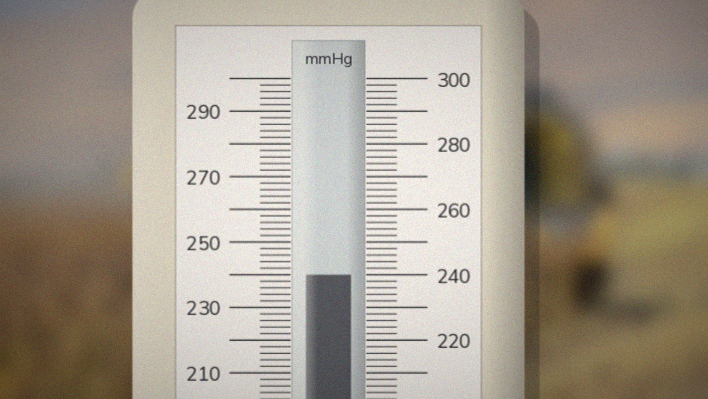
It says 240 mmHg
